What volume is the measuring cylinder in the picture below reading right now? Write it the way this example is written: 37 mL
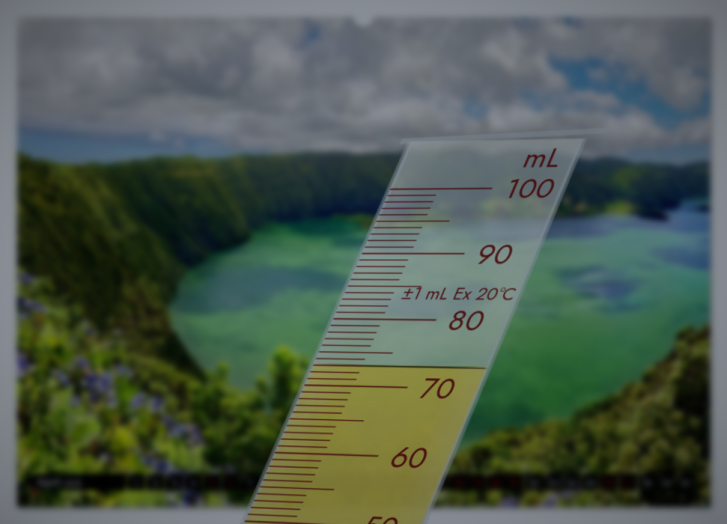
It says 73 mL
